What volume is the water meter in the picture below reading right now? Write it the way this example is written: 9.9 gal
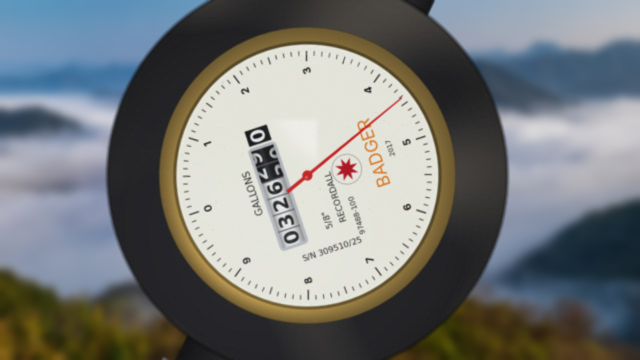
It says 326294.4 gal
